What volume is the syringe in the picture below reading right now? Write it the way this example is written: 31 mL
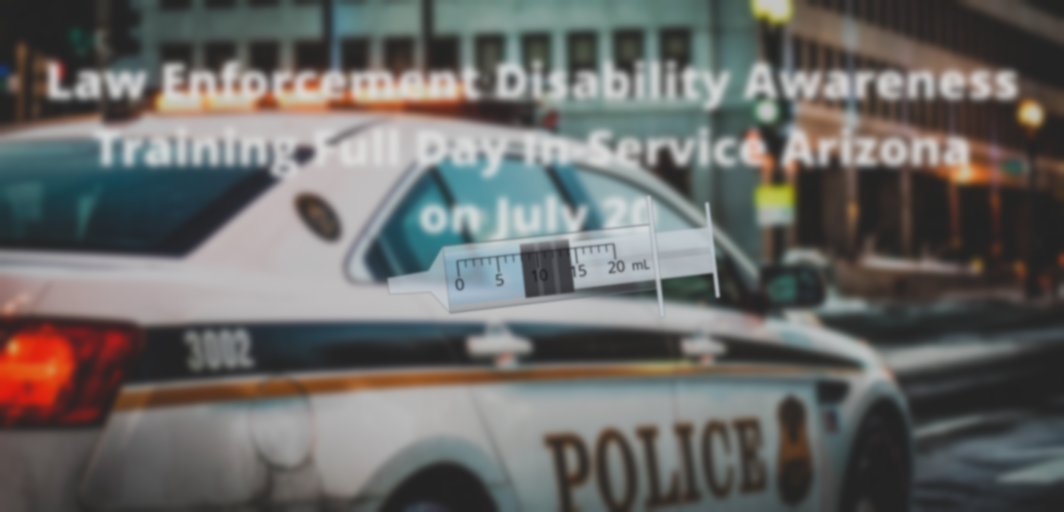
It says 8 mL
